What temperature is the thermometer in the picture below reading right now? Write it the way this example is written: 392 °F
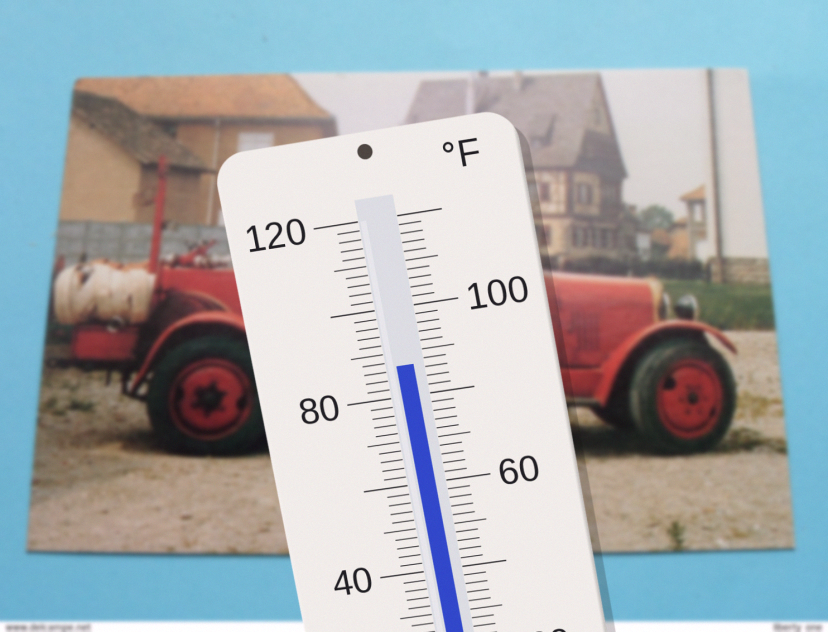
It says 87 °F
